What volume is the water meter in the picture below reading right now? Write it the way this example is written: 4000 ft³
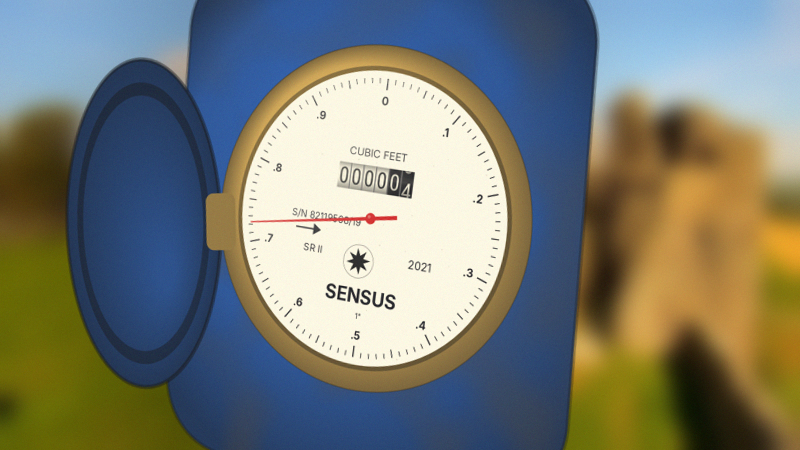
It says 3.72 ft³
